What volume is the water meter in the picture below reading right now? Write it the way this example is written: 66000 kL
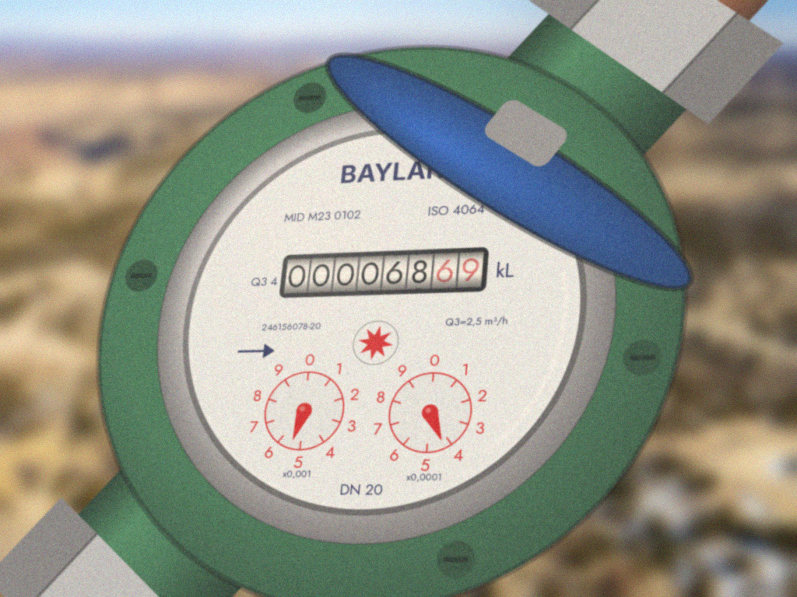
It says 68.6954 kL
